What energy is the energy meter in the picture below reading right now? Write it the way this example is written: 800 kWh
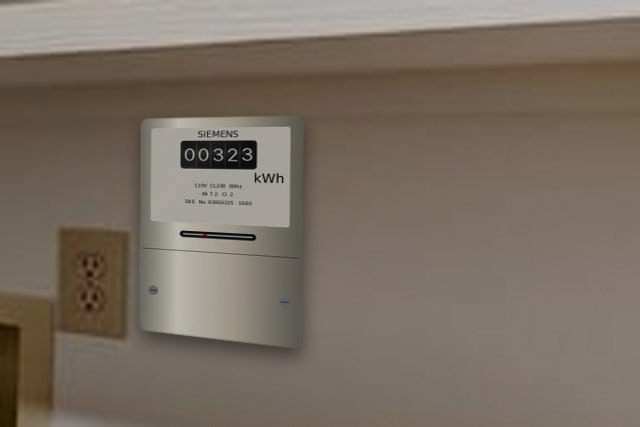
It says 323 kWh
